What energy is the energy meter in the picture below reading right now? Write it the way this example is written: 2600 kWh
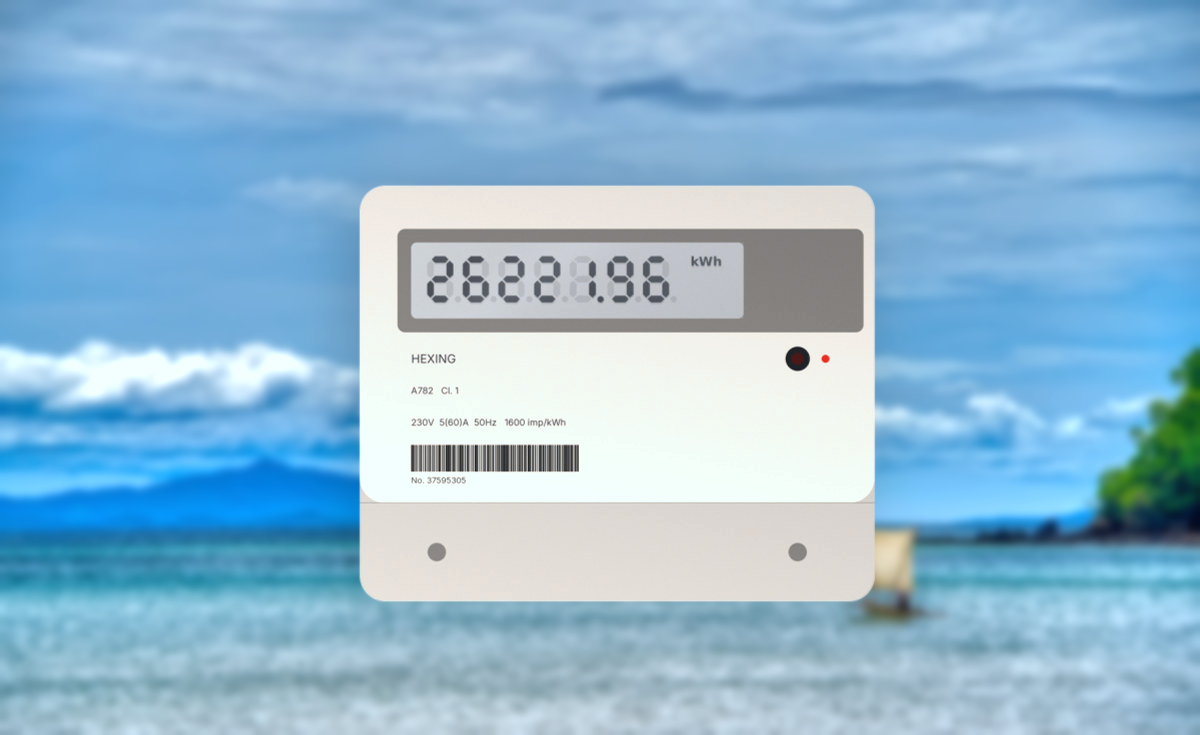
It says 26221.96 kWh
